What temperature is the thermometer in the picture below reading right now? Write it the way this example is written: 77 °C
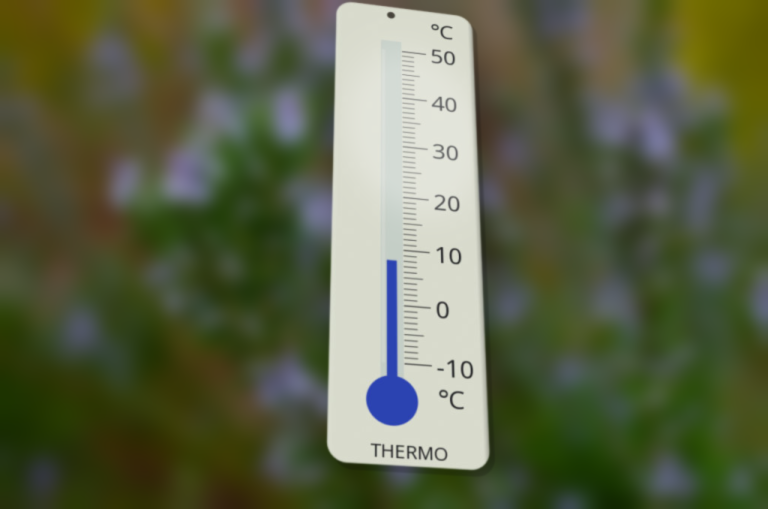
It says 8 °C
